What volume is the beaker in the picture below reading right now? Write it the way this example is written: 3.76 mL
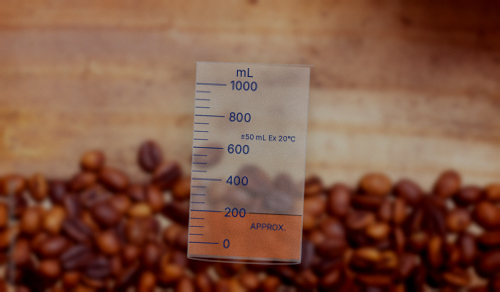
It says 200 mL
